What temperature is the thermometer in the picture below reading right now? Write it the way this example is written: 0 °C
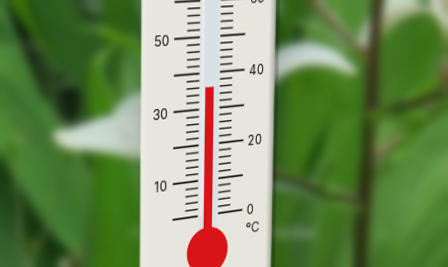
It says 36 °C
